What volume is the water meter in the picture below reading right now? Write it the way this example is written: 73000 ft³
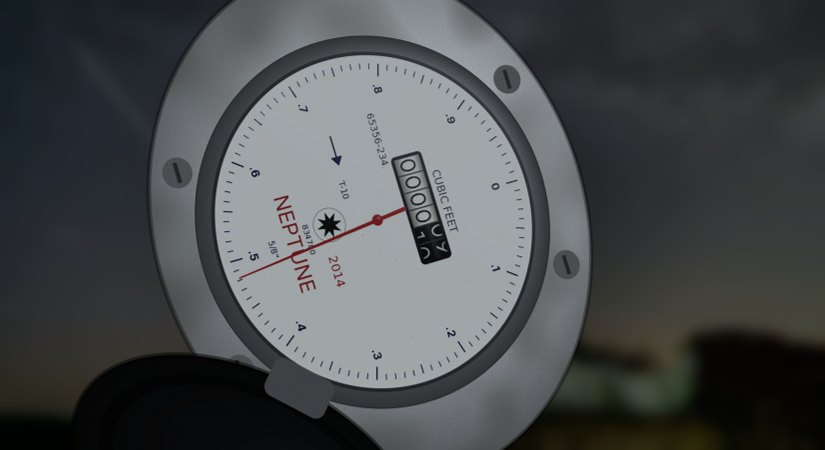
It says 9.48 ft³
